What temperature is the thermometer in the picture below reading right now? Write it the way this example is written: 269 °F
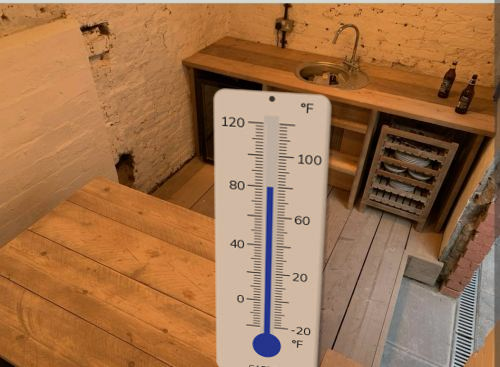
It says 80 °F
